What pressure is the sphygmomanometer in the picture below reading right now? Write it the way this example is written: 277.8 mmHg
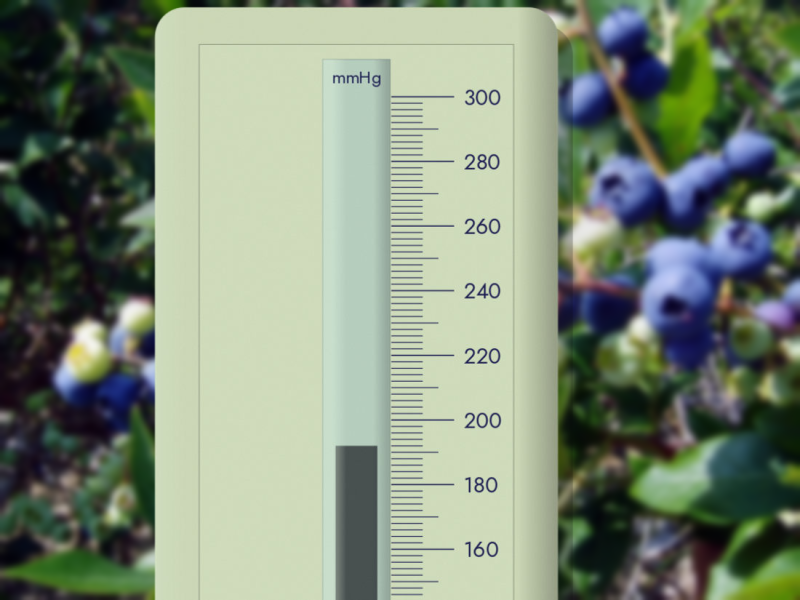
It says 192 mmHg
